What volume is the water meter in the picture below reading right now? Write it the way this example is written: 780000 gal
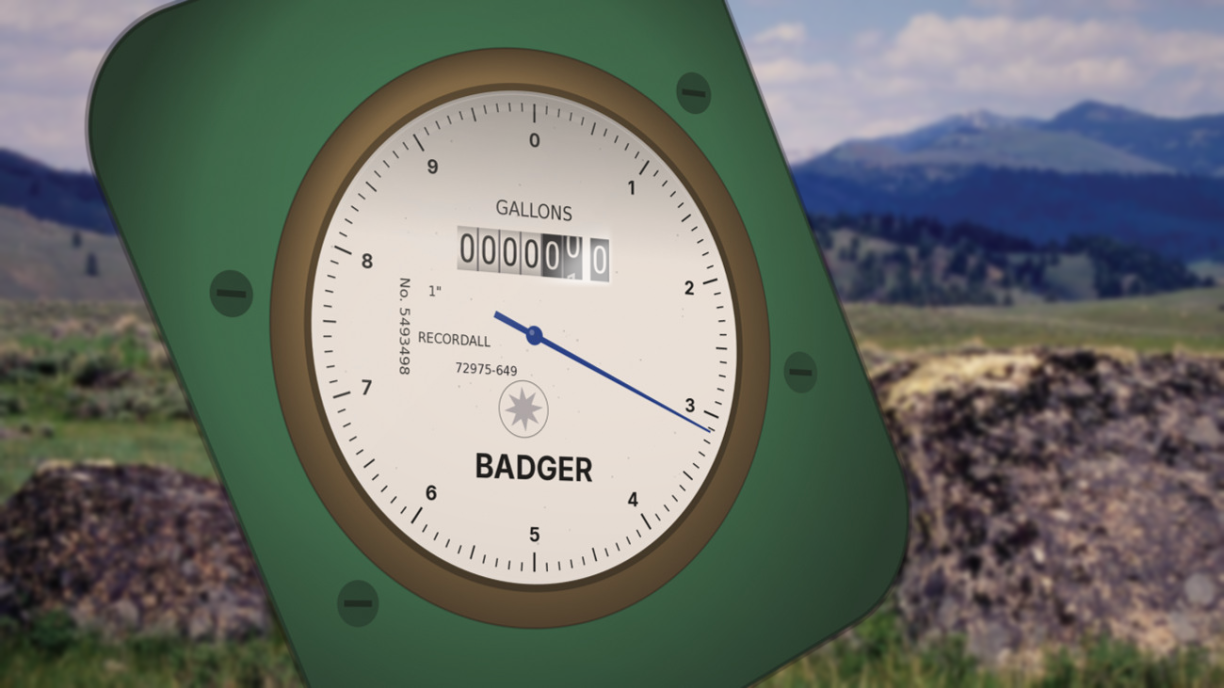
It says 3.1 gal
